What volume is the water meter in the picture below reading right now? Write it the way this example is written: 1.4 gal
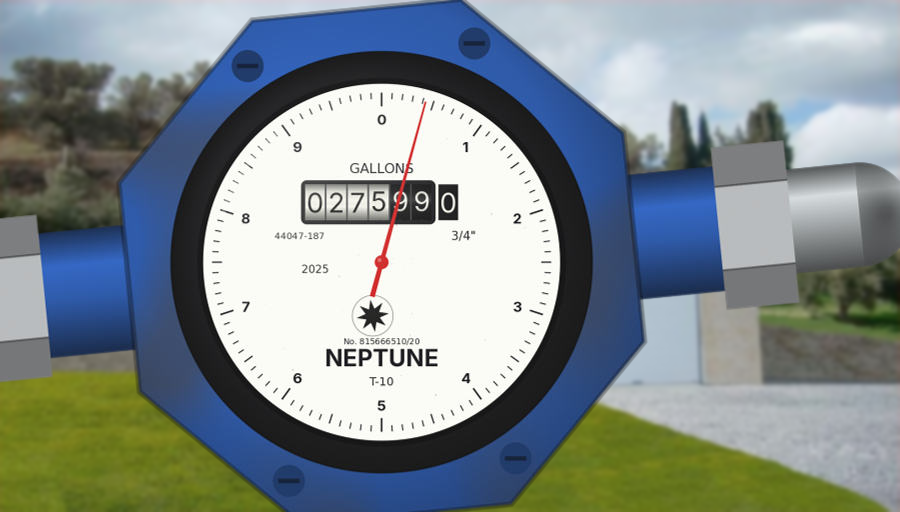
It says 275990.4 gal
